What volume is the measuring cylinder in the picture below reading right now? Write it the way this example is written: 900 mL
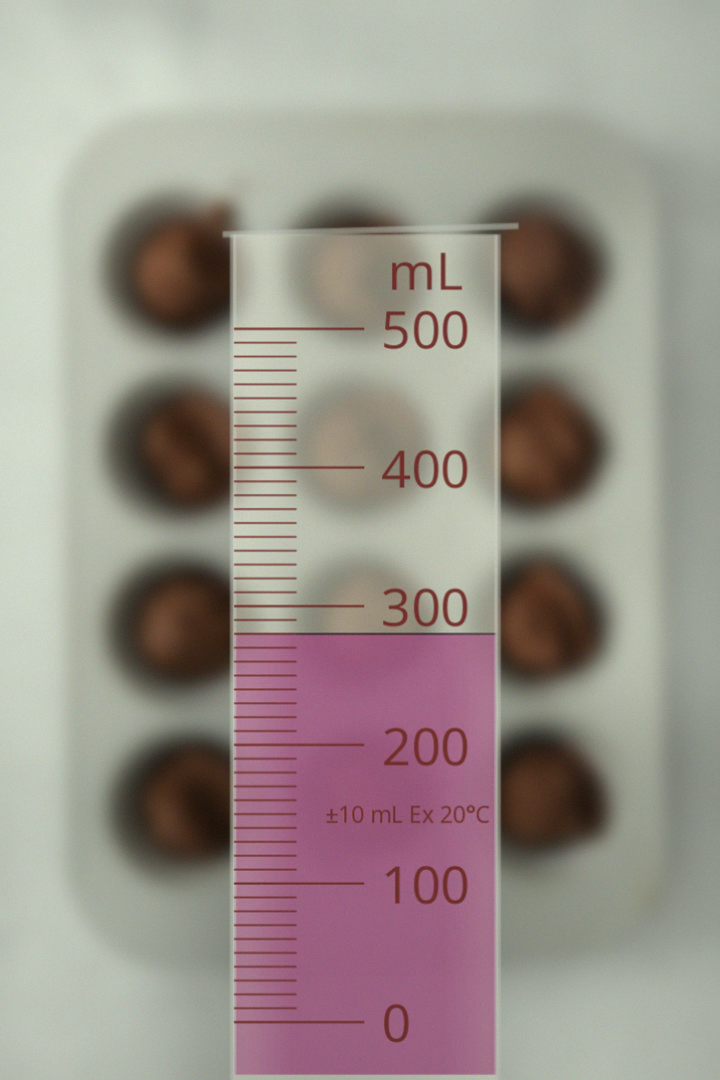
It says 280 mL
